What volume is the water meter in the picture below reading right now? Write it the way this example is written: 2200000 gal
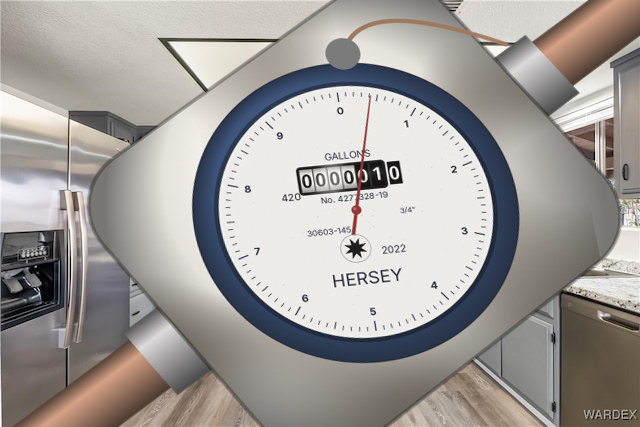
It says 10.4 gal
